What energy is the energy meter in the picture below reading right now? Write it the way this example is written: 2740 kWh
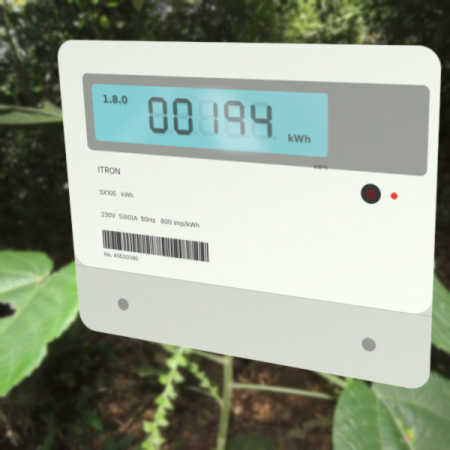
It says 194 kWh
